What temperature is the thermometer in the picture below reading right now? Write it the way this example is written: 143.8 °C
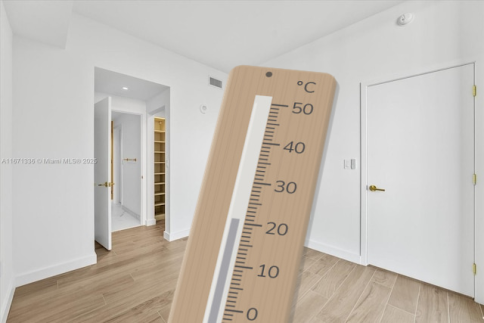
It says 21 °C
